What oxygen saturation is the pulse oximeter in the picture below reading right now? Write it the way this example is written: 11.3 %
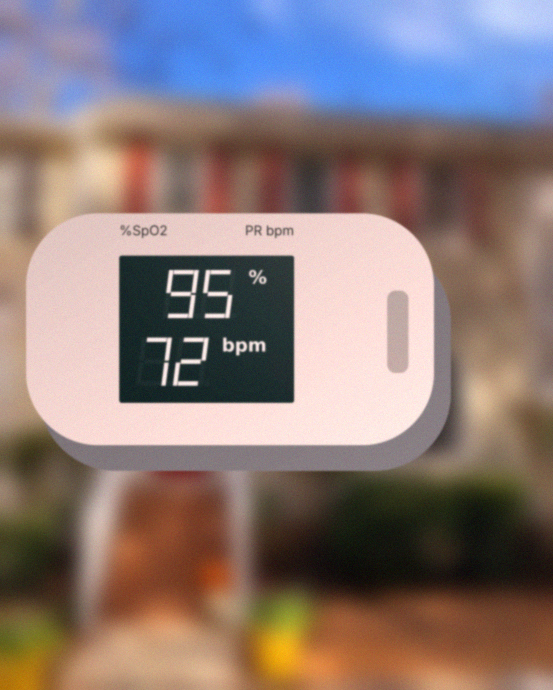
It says 95 %
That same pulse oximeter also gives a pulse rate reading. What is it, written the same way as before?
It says 72 bpm
